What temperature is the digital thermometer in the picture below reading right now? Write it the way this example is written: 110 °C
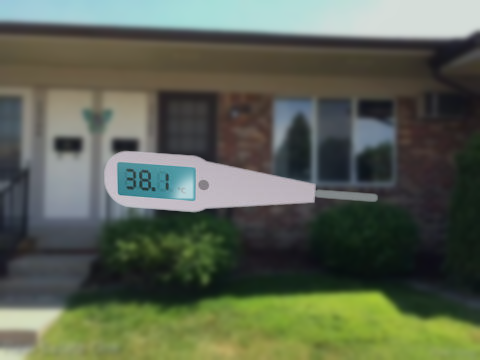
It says 38.1 °C
